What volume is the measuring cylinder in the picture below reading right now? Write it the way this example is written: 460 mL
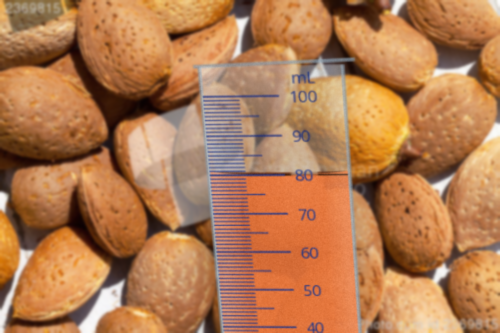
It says 80 mL
